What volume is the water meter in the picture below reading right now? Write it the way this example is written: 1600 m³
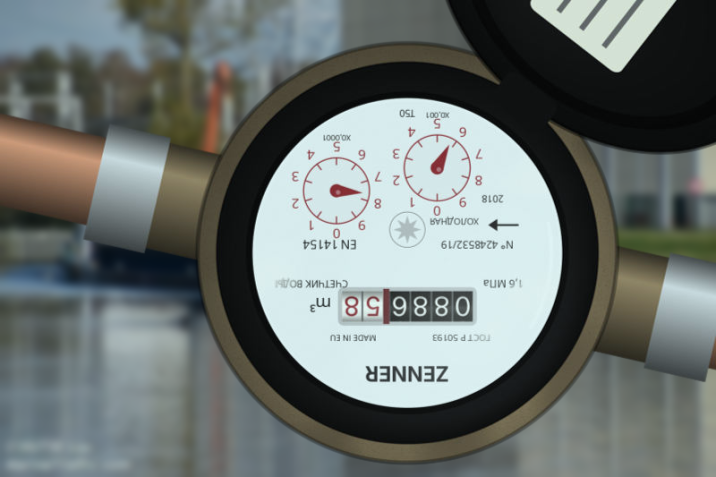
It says 886.5857 m³
